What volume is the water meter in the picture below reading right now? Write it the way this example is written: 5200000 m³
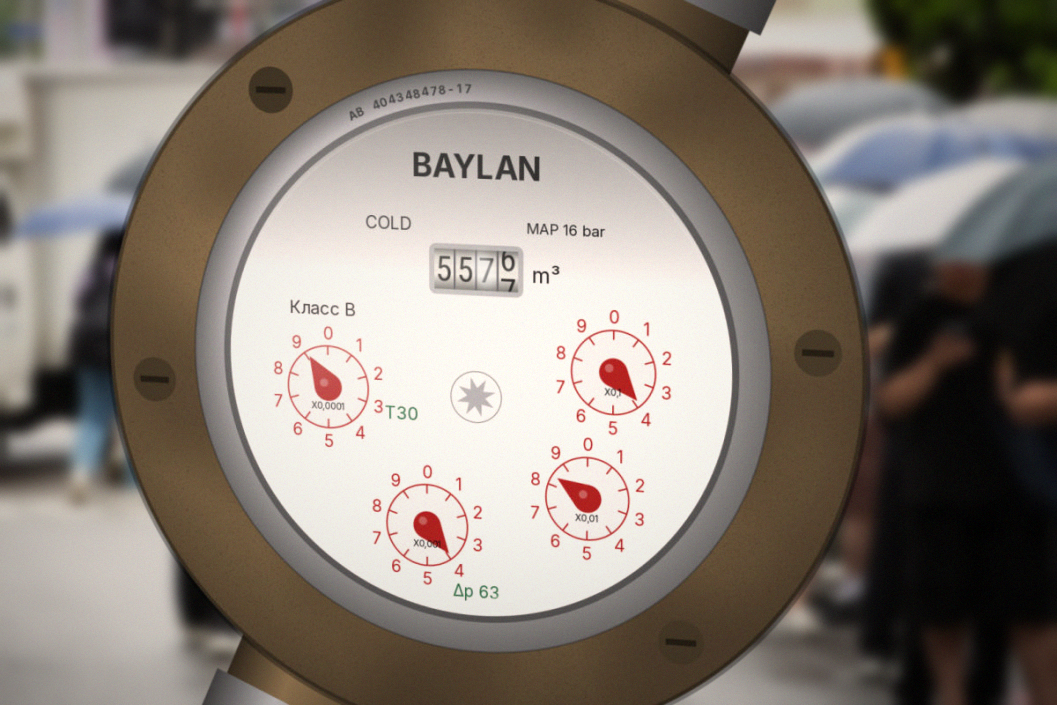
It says 5576.3839 m³
